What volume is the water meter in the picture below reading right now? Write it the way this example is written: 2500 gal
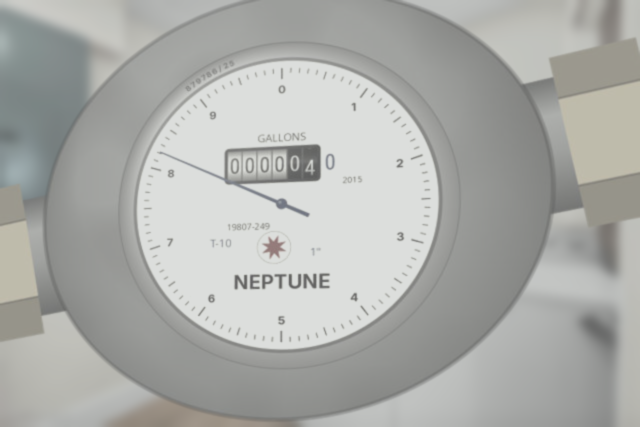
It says 38.2 gal
